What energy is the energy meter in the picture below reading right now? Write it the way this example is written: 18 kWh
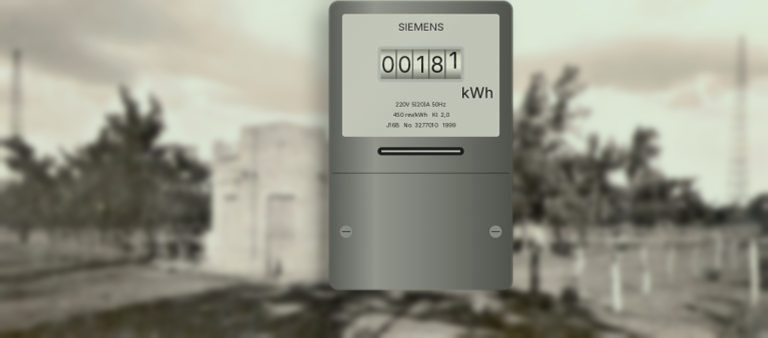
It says 181 kWh
